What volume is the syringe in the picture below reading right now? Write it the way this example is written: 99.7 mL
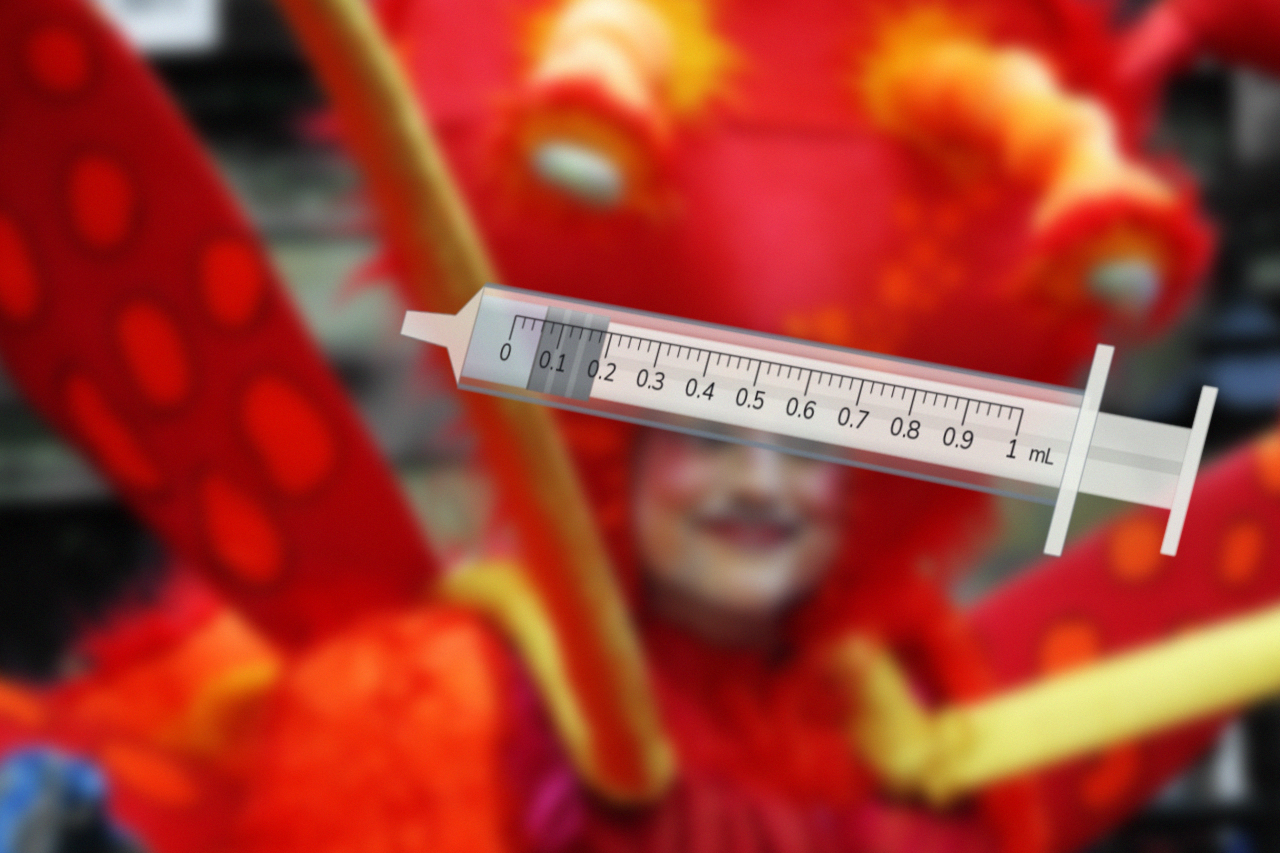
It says 0.06 mL
